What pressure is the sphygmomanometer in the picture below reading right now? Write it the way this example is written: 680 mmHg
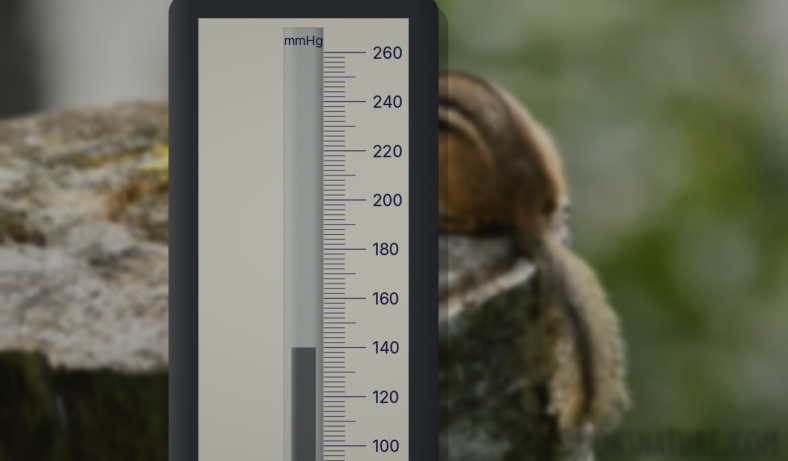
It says 140 mmHg
